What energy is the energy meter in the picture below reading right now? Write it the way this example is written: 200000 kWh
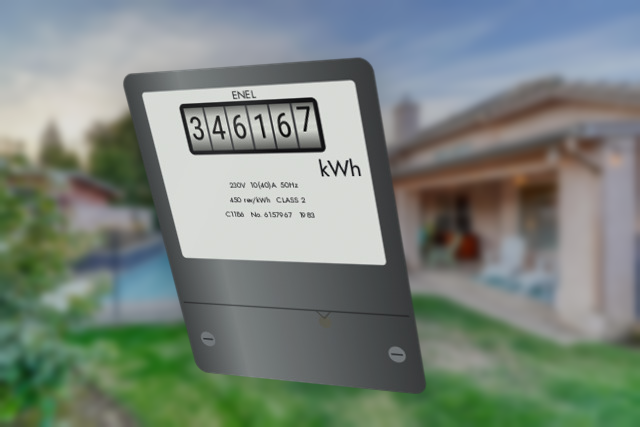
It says 346167 kWh
